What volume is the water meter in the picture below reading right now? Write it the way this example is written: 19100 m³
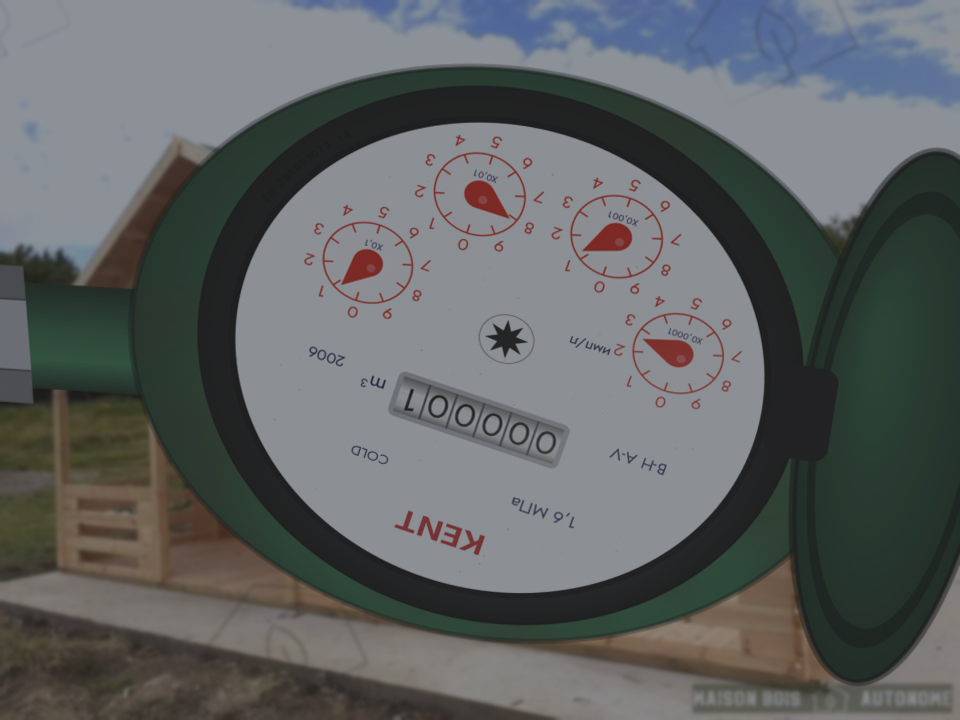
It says 1.0812 m³
